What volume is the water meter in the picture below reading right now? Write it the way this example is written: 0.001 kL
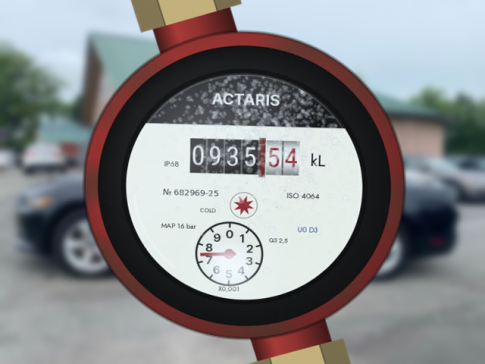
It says 935.547 kL
